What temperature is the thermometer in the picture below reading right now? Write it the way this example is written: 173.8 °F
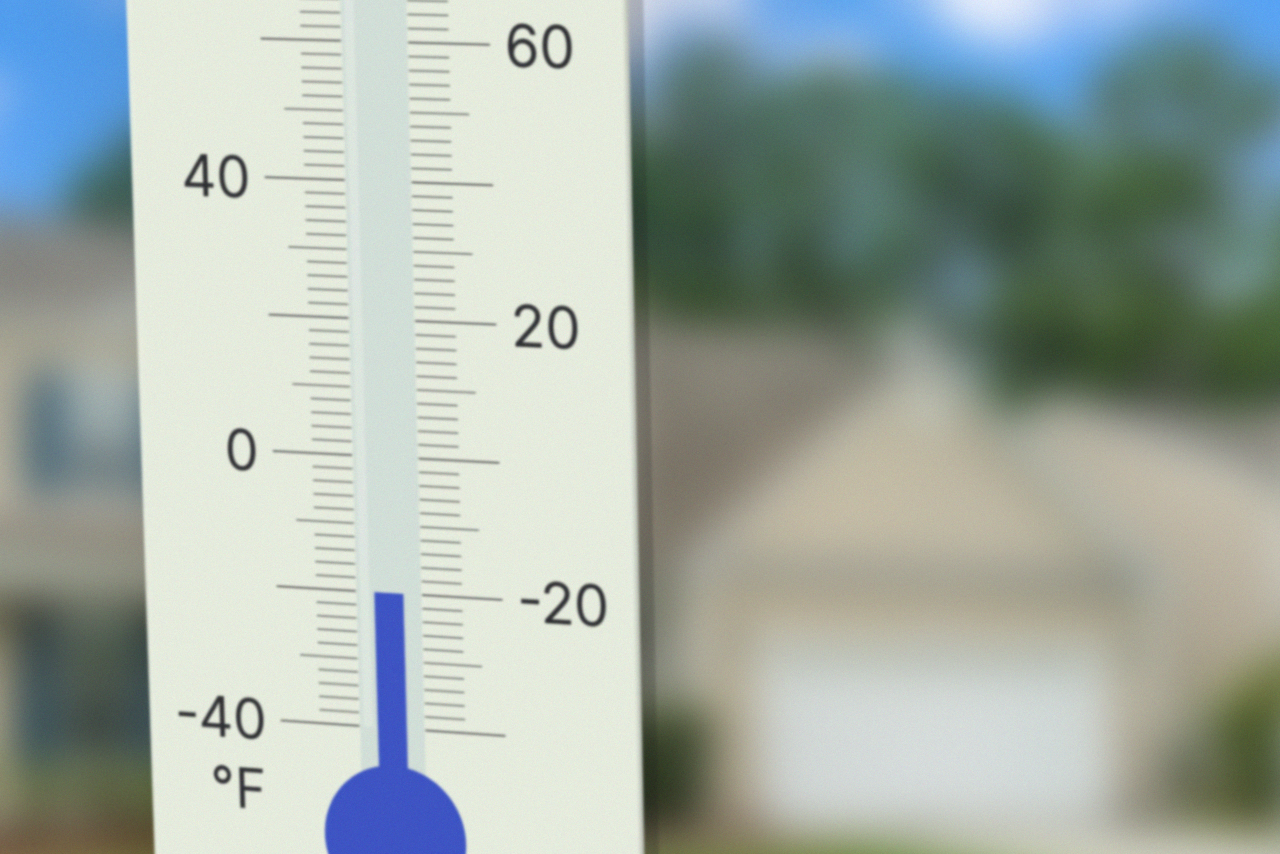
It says -20 °F
